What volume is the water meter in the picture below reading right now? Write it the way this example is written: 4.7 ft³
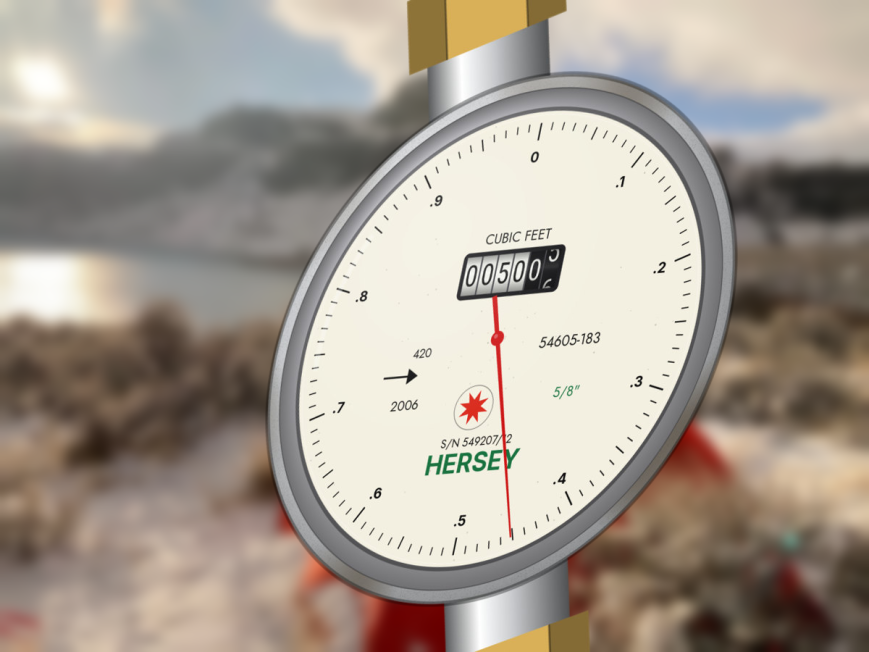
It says 5005.45 ft³
